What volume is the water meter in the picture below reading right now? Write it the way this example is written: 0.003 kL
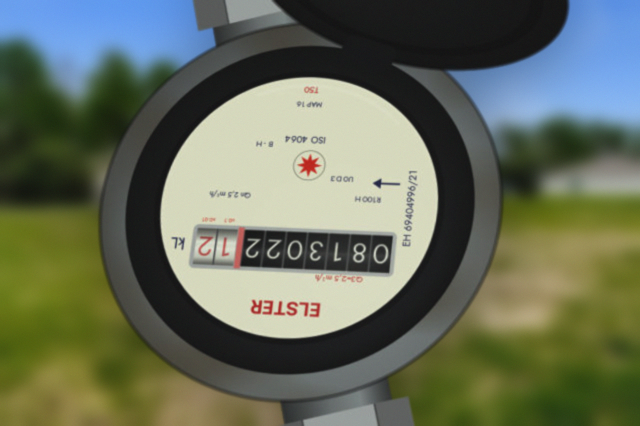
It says 813022.12 kL
